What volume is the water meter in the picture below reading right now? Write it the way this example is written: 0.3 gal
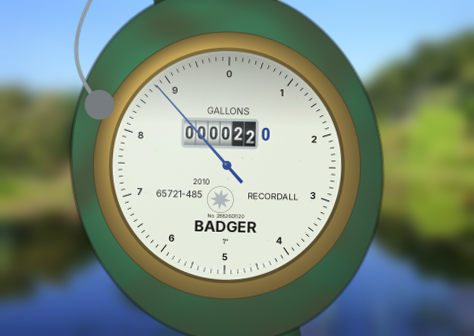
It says 218.8 gal
